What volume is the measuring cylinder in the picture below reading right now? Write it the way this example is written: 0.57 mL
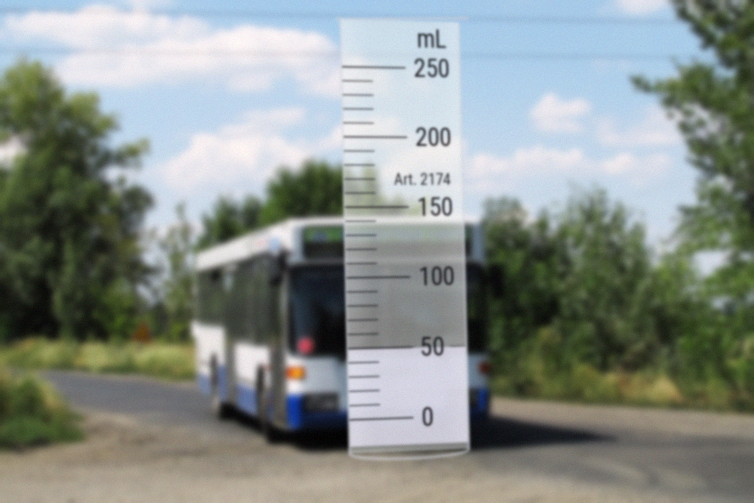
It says 50 mL
